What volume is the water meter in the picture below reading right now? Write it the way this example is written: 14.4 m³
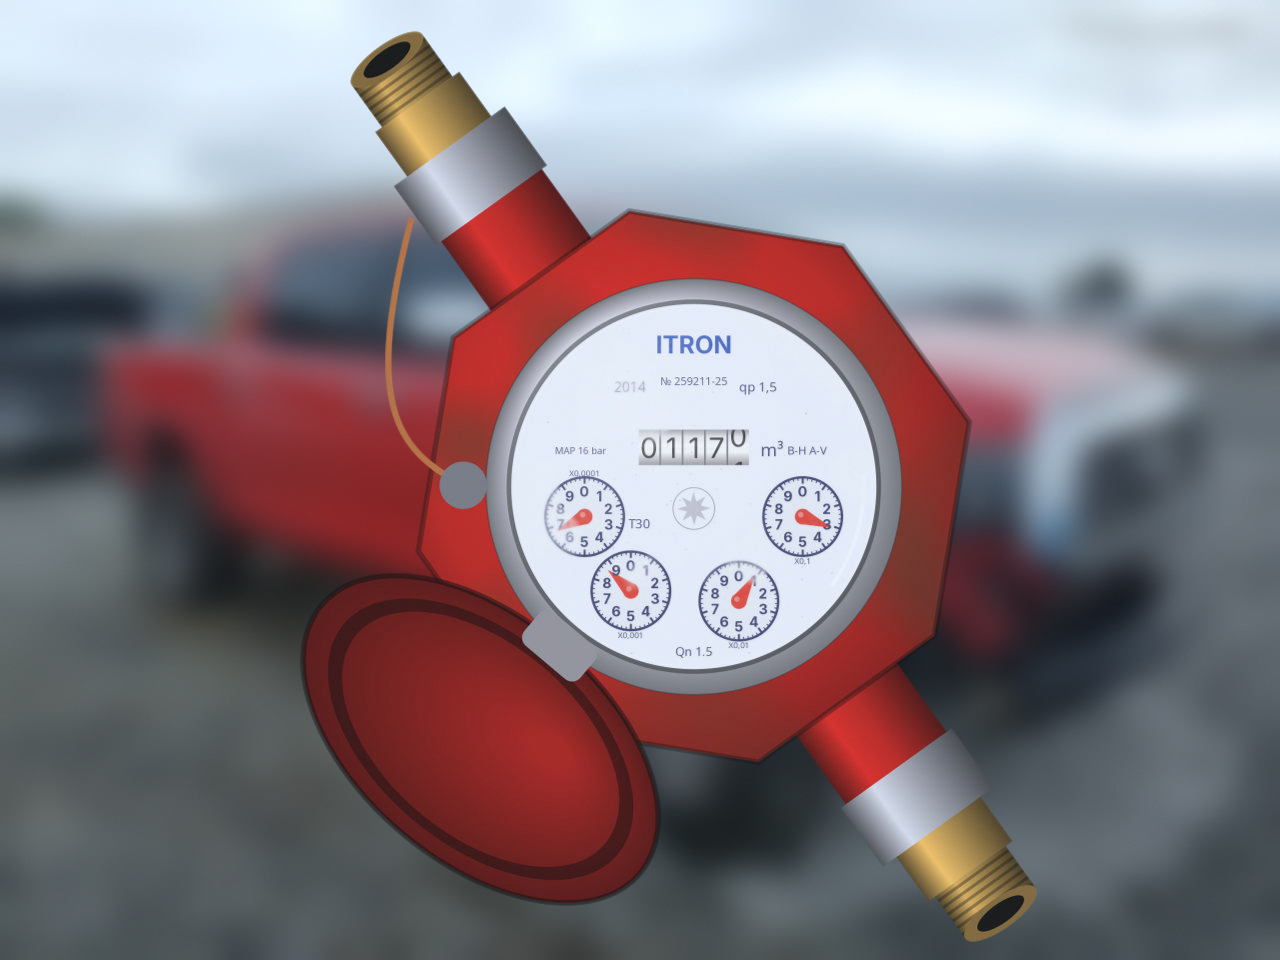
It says 1170.3086 m³
